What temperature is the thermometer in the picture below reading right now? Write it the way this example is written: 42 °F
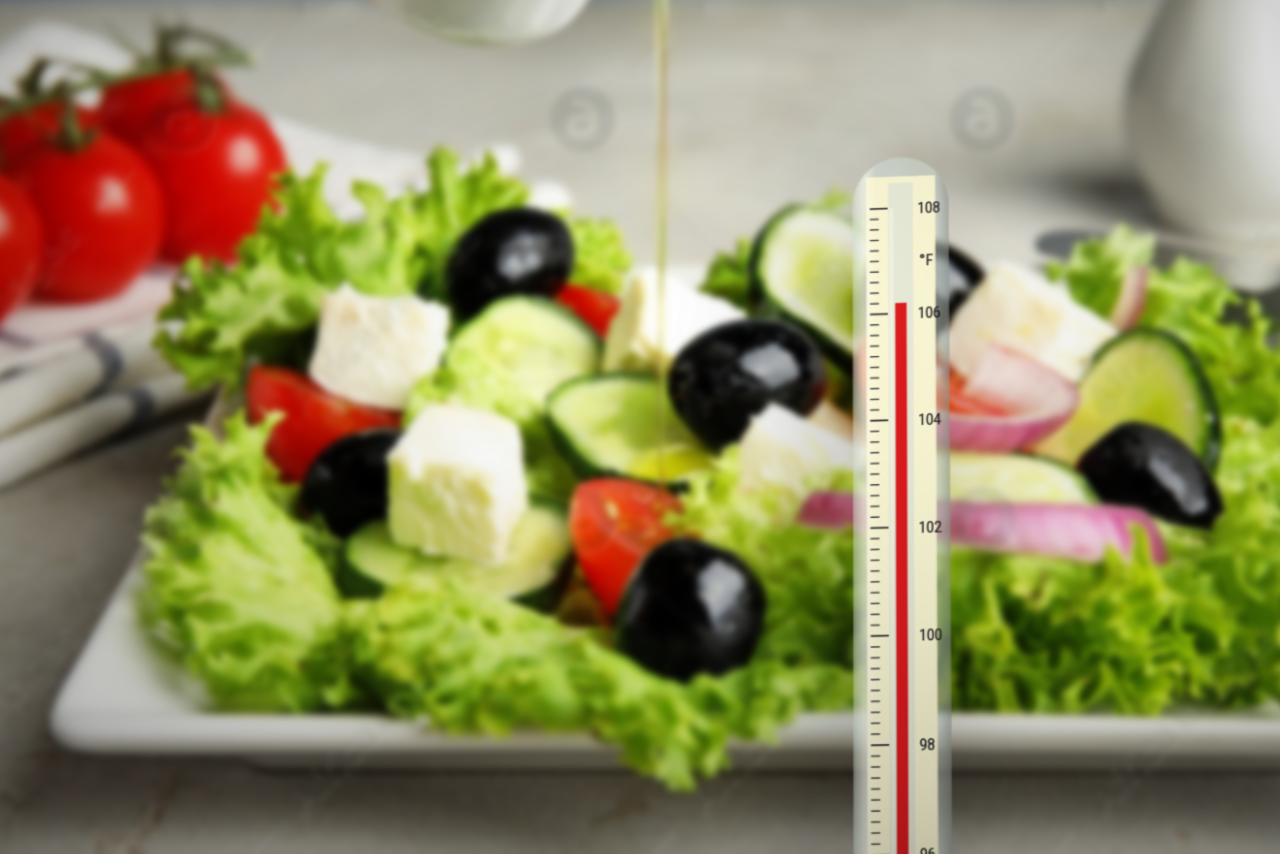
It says 106.2 °F
